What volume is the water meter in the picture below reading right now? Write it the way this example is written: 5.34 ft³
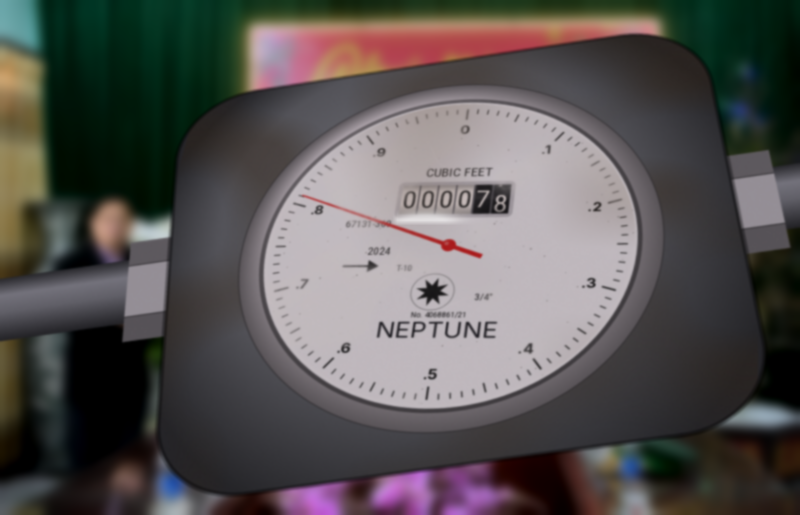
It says 77.81 ft³
